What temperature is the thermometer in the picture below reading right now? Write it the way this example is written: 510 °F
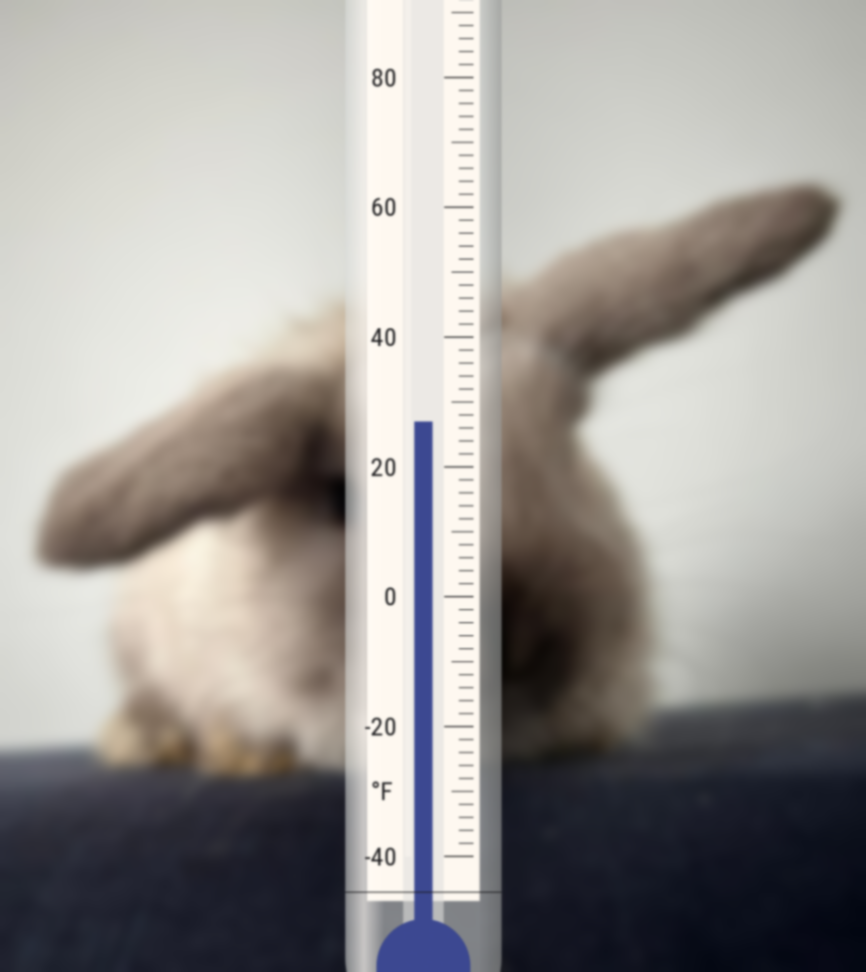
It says 27 °F
